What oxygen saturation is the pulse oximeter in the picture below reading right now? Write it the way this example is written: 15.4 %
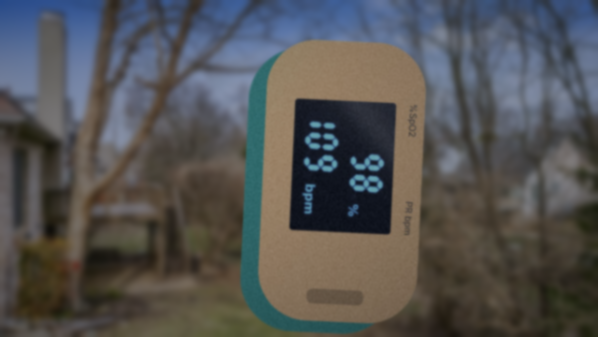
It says 98 %
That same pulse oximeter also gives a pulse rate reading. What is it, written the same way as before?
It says 109 bpm
